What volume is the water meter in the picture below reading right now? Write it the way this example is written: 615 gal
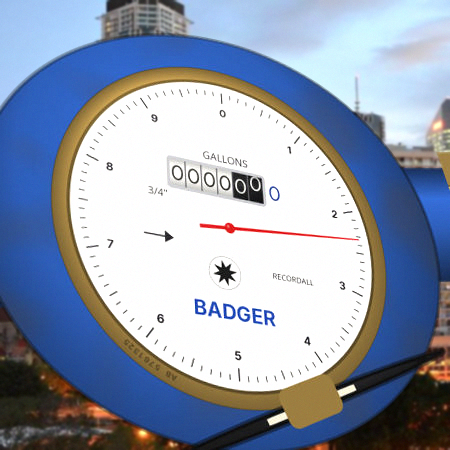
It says 2.3 gal
